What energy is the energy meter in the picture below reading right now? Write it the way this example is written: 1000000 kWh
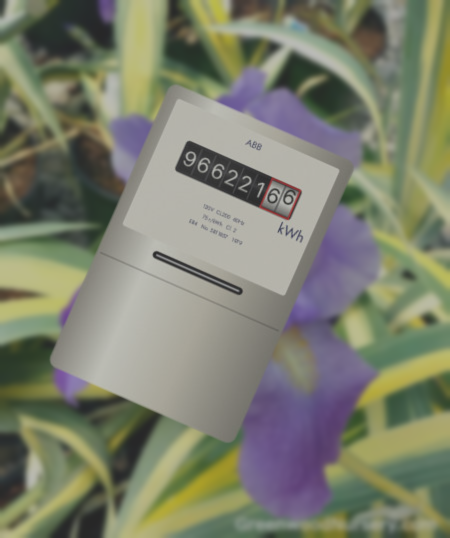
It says 966221.66 kWh
